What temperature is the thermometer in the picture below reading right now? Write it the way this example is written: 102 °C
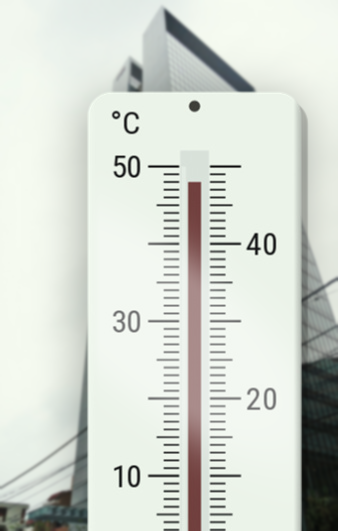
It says 48 °C
